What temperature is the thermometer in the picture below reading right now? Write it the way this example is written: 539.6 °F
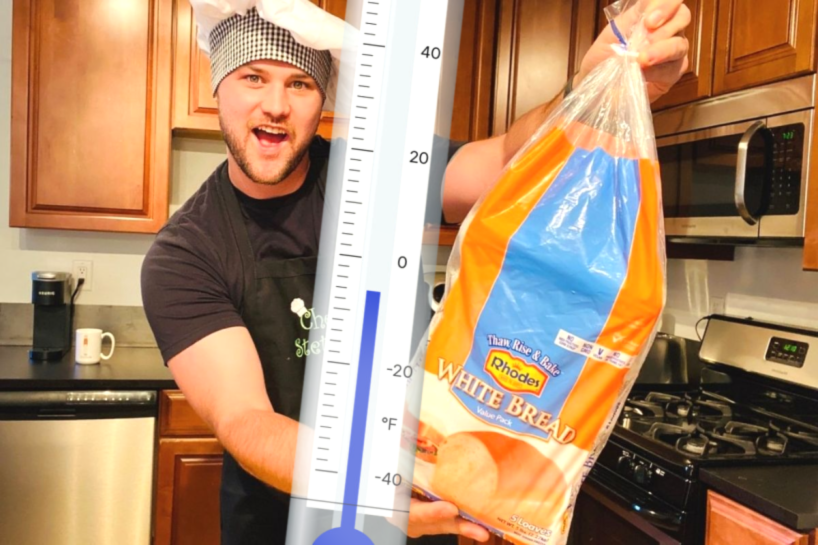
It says -6 °F
